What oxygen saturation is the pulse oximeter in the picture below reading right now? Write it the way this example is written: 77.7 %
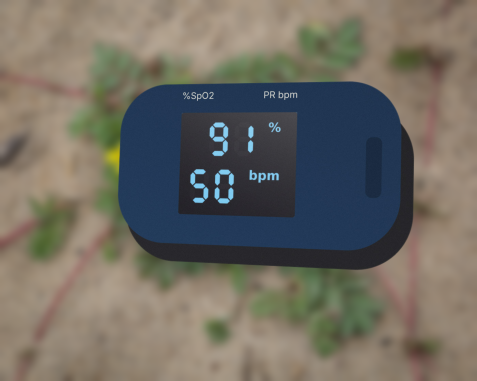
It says 91 %
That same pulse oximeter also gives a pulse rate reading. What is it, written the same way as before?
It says 50 bpm
